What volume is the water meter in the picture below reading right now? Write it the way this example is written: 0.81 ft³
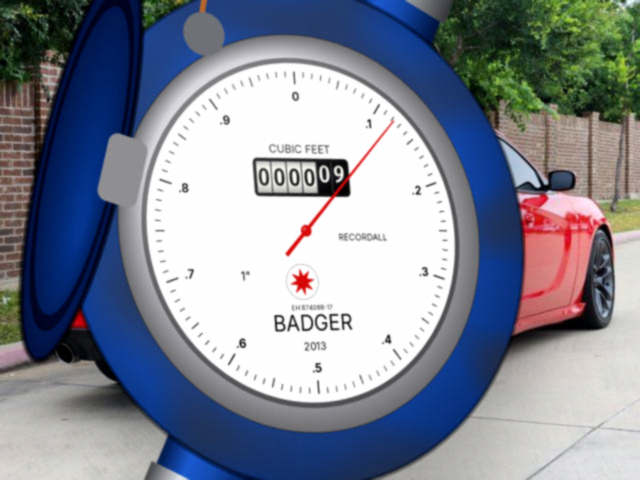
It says 9.12 ft³
